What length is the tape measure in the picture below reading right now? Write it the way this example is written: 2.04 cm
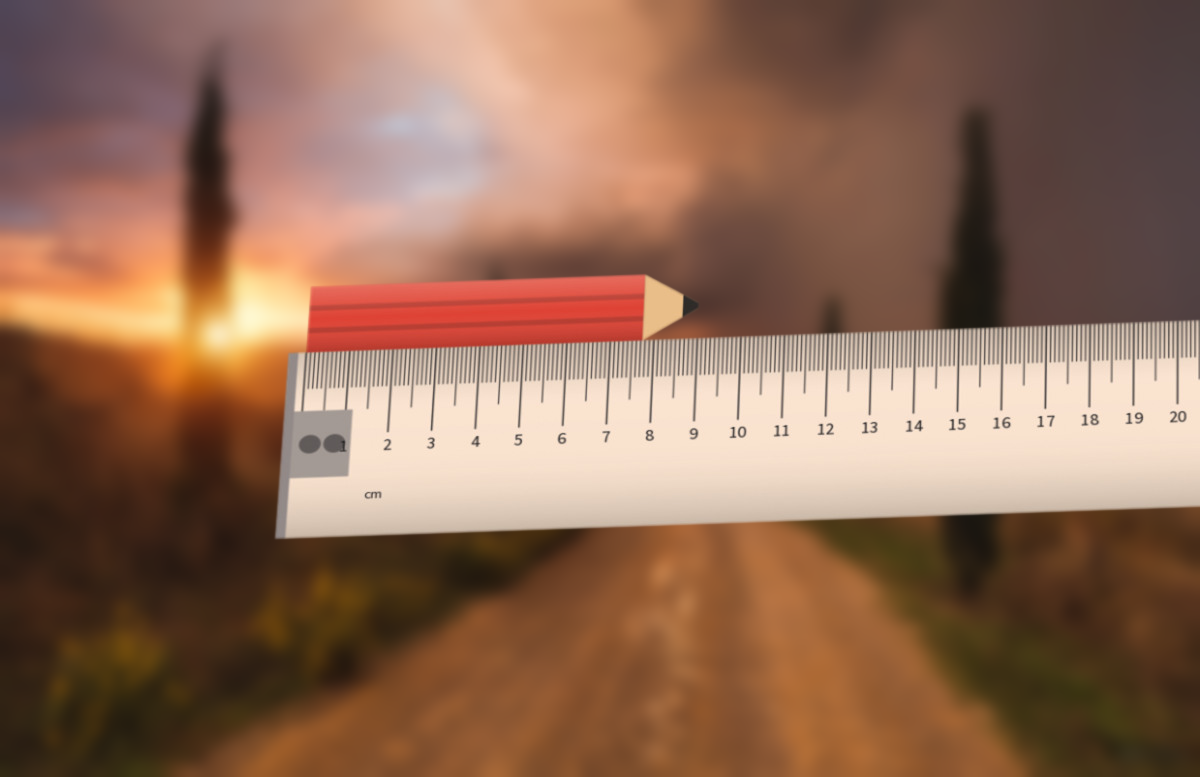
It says 9 cm
